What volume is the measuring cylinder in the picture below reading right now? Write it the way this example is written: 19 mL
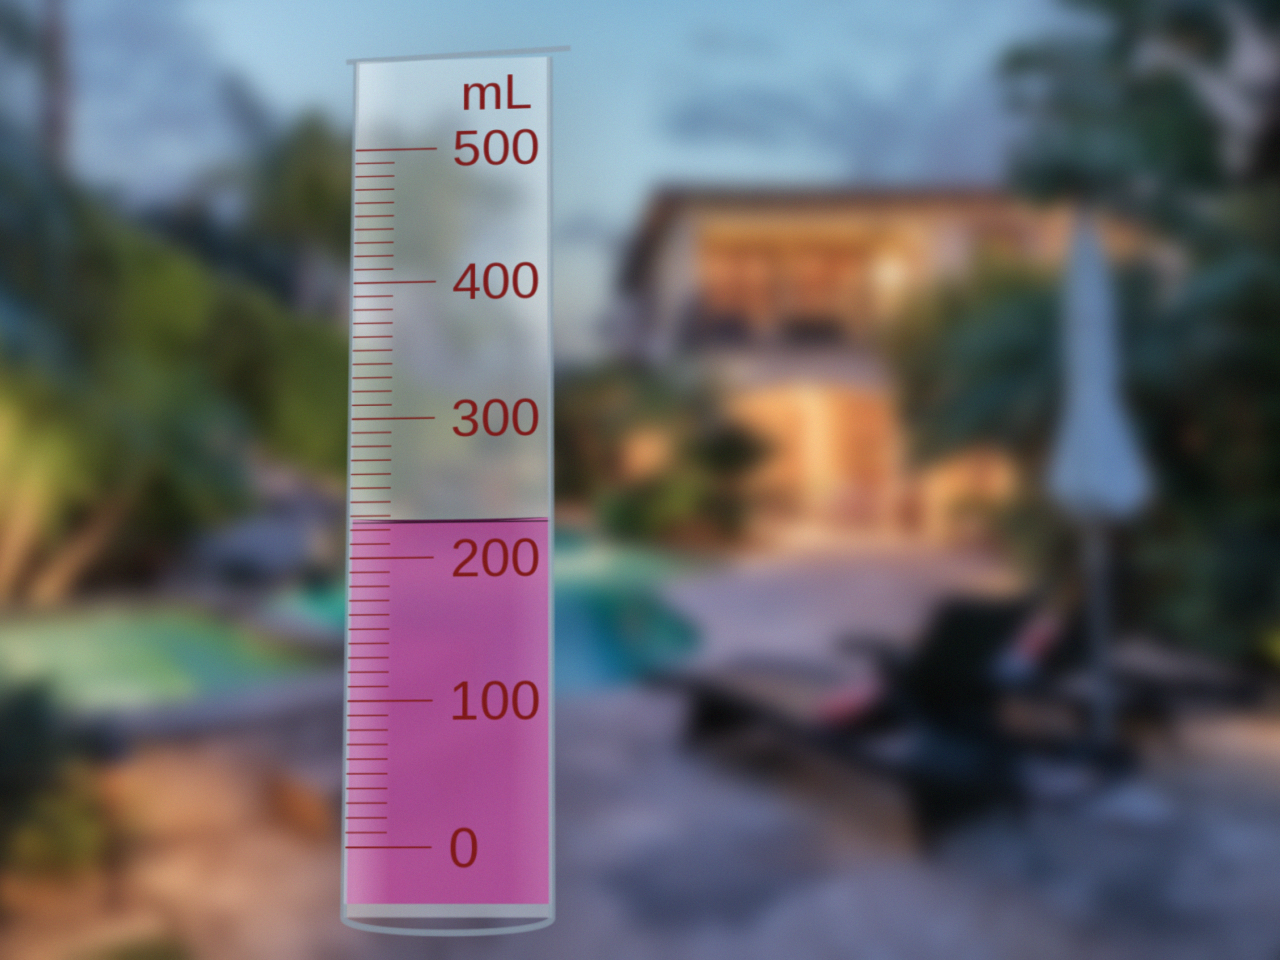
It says 225 mL
